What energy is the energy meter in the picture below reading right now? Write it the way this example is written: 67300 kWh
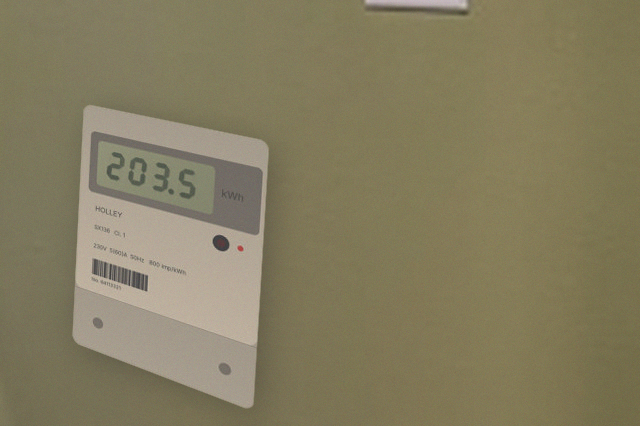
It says 203.5 kWh
